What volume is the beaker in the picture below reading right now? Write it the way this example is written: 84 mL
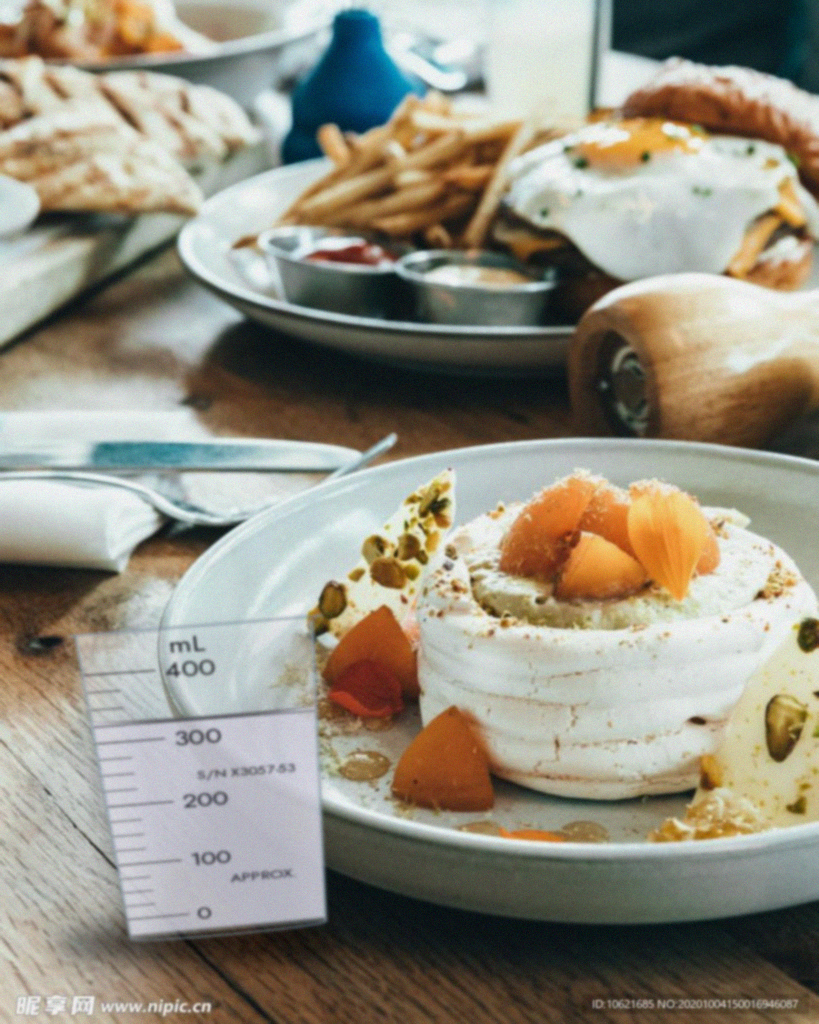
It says 325 mL
